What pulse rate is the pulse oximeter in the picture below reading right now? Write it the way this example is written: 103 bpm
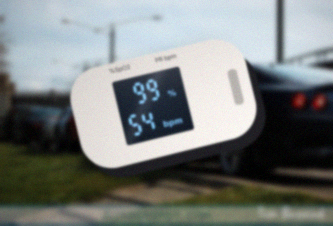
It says 54 bpm
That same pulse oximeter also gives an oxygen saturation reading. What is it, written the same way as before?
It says 99 %
